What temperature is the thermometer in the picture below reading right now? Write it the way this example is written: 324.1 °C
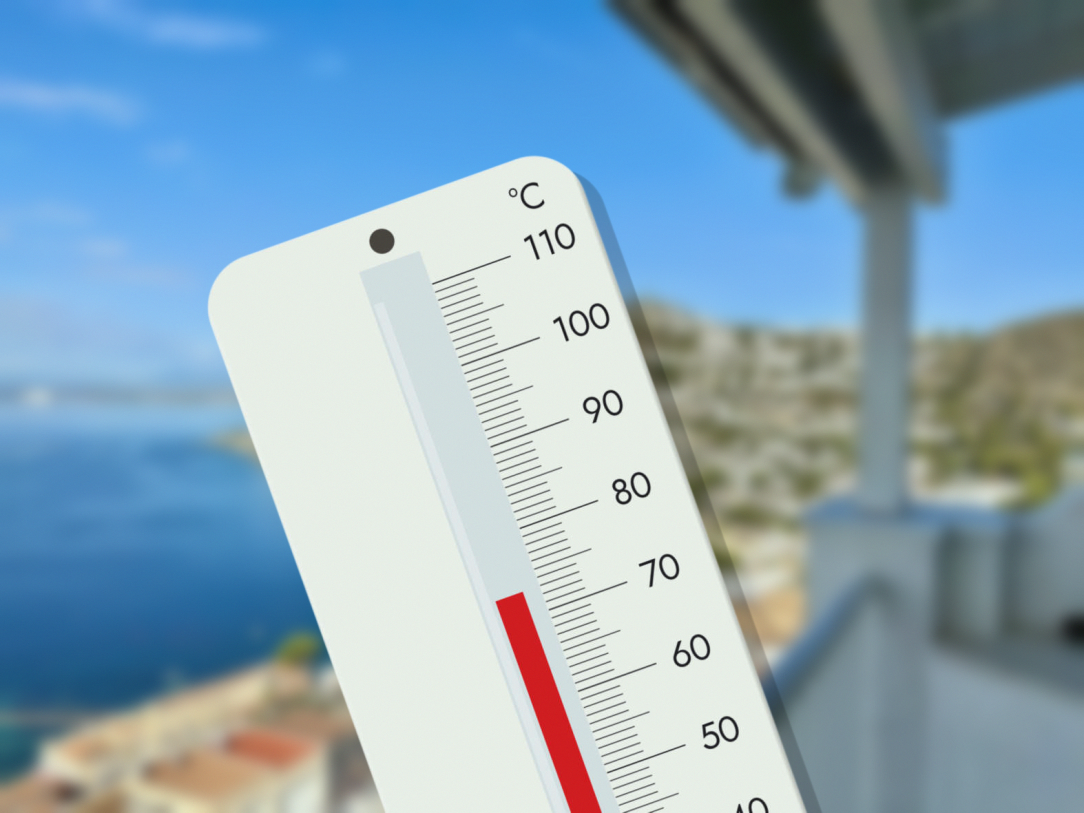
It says 73 °C
